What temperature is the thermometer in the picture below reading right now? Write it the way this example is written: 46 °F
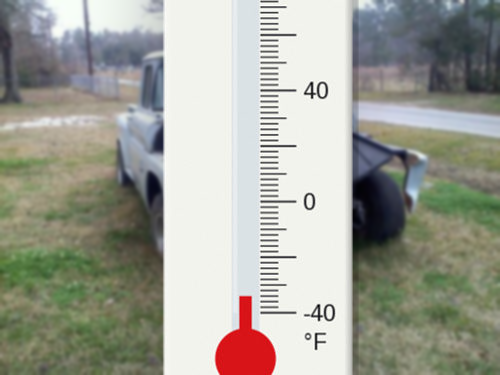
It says -34 °F
